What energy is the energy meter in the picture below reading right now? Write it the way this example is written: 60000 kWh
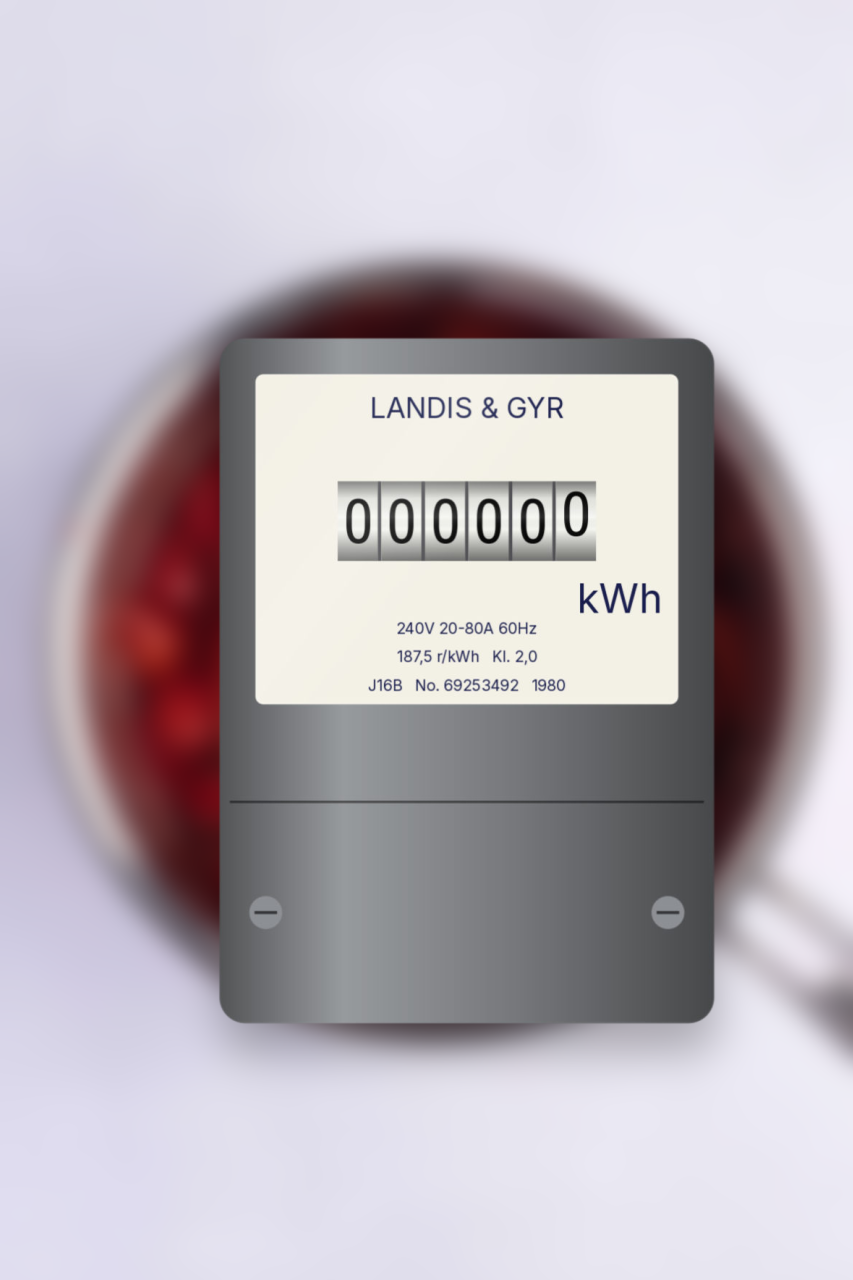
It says 0 kWh
